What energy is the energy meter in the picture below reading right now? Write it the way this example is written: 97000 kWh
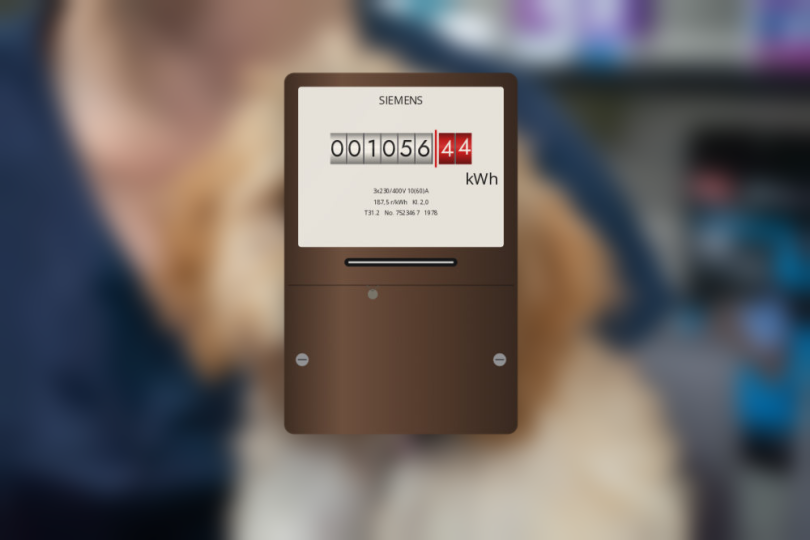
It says 1056.44 kWh
